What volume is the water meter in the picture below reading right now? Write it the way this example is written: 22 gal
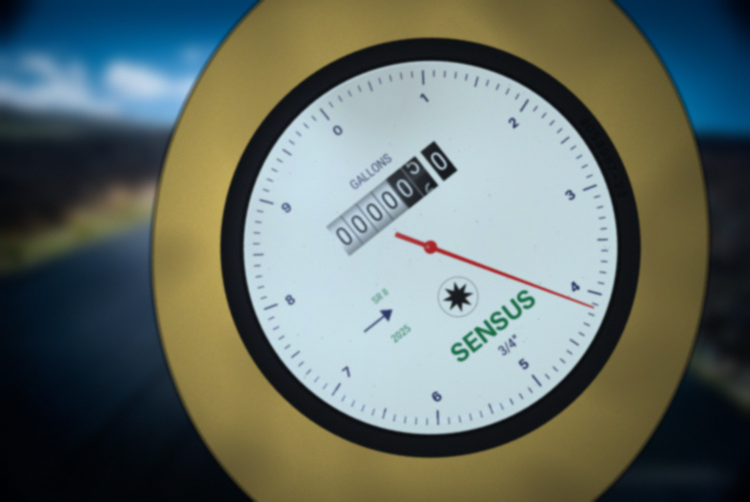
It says 54.1 gal
